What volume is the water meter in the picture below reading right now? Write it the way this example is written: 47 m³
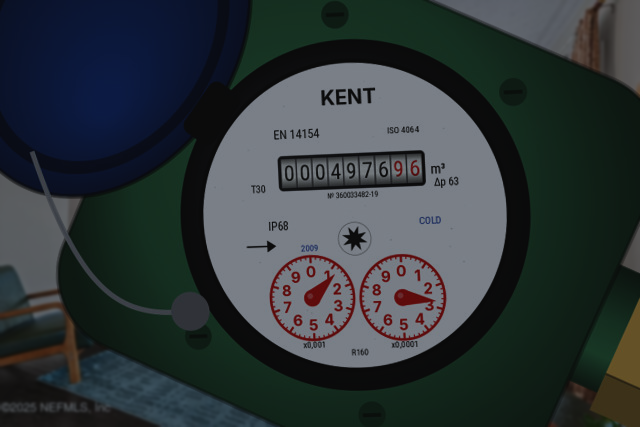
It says 4976.9612 m³
